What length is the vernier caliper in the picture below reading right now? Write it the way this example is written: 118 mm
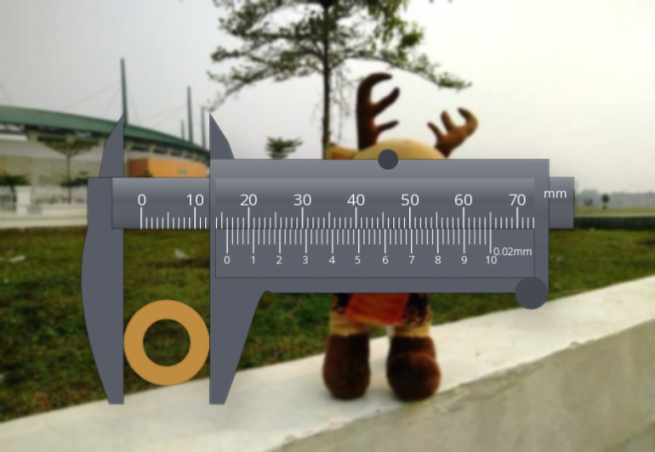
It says 16.0 mm
